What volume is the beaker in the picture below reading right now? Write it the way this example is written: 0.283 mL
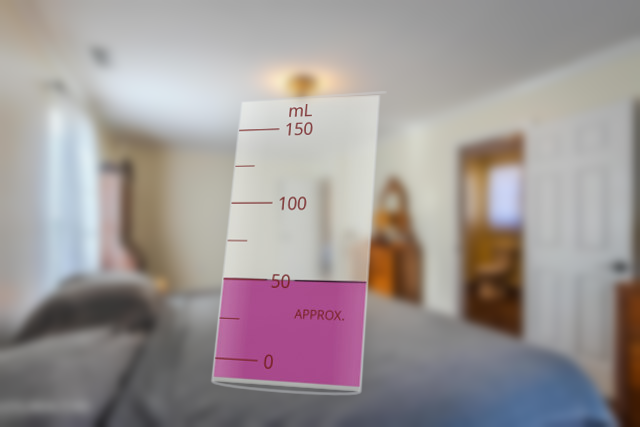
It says 50 mL
